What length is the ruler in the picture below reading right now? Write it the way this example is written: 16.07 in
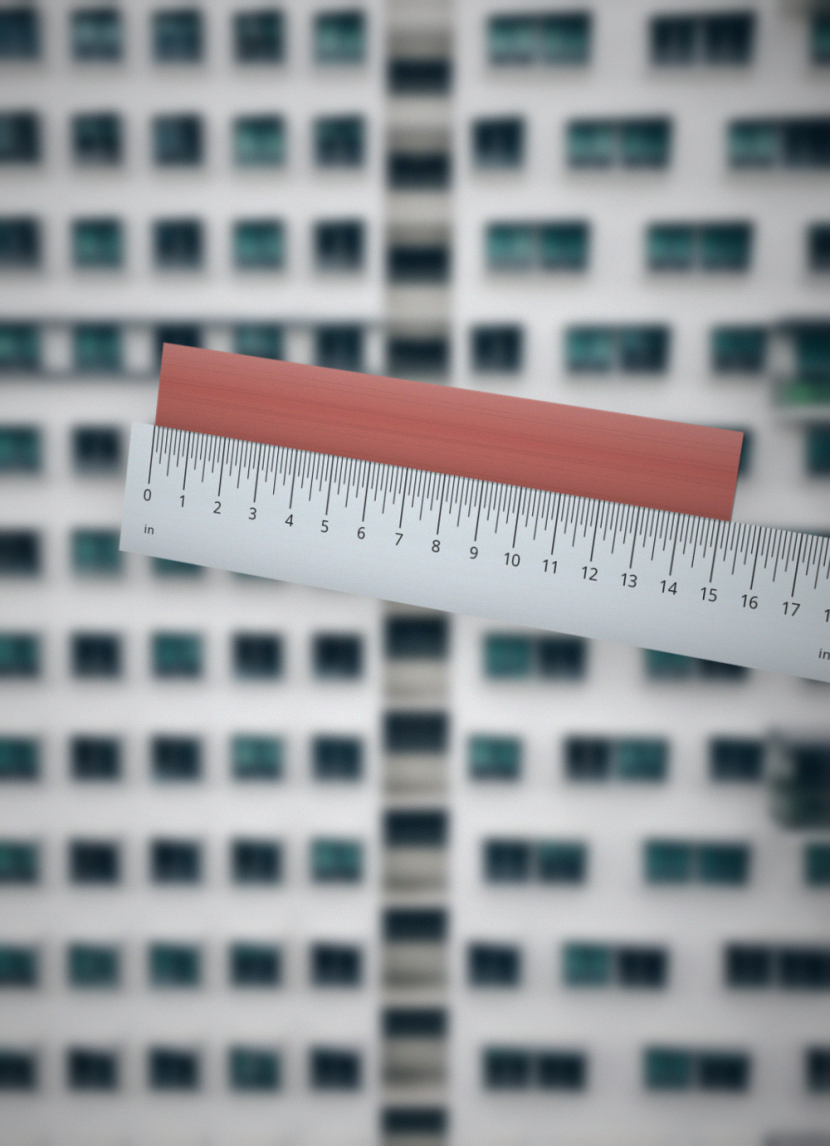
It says 15.25 in
